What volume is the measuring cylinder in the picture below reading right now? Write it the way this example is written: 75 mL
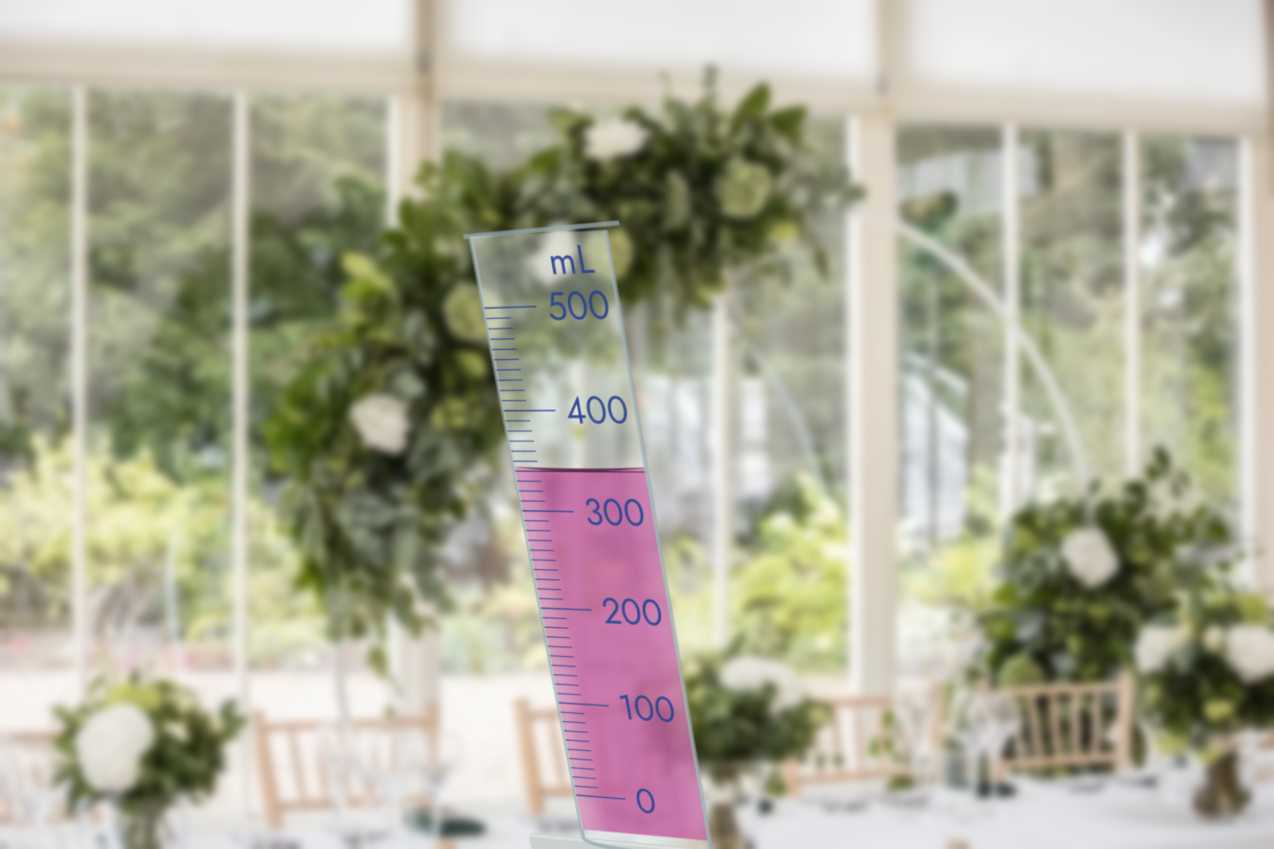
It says 340 mL
